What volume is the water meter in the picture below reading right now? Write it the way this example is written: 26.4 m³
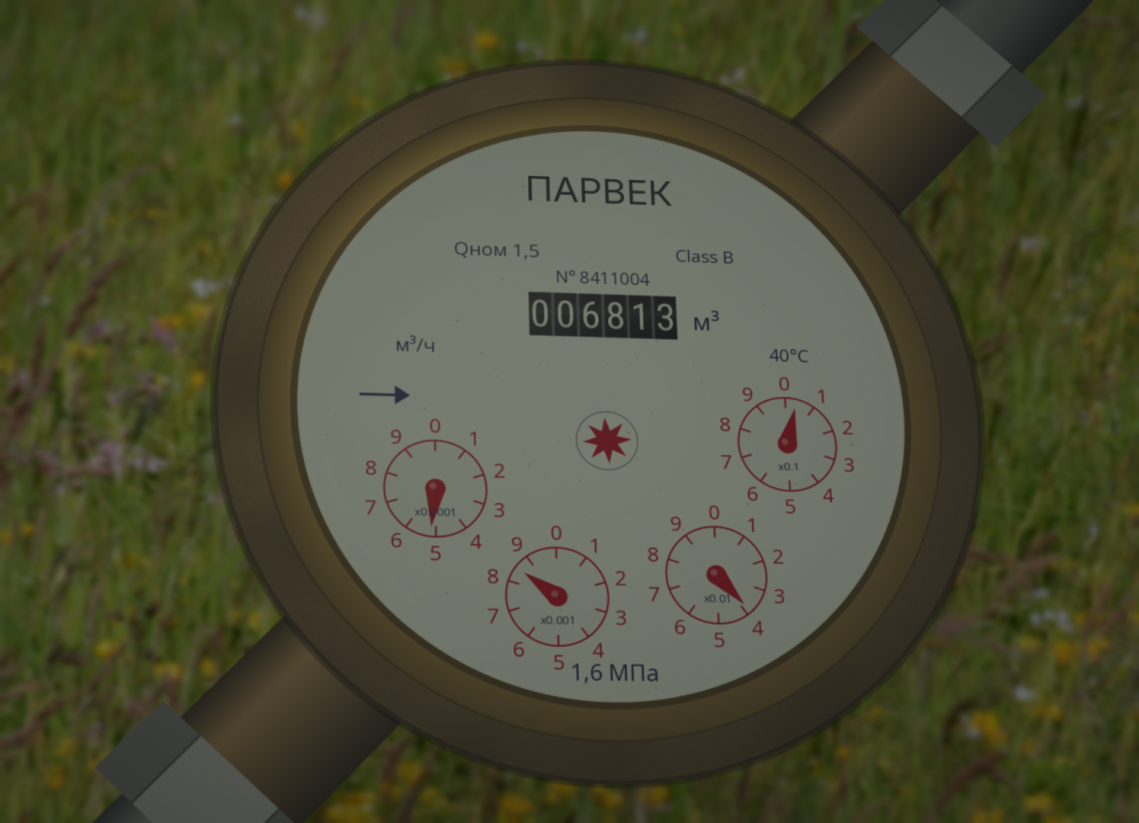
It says 6813.0385 m³
